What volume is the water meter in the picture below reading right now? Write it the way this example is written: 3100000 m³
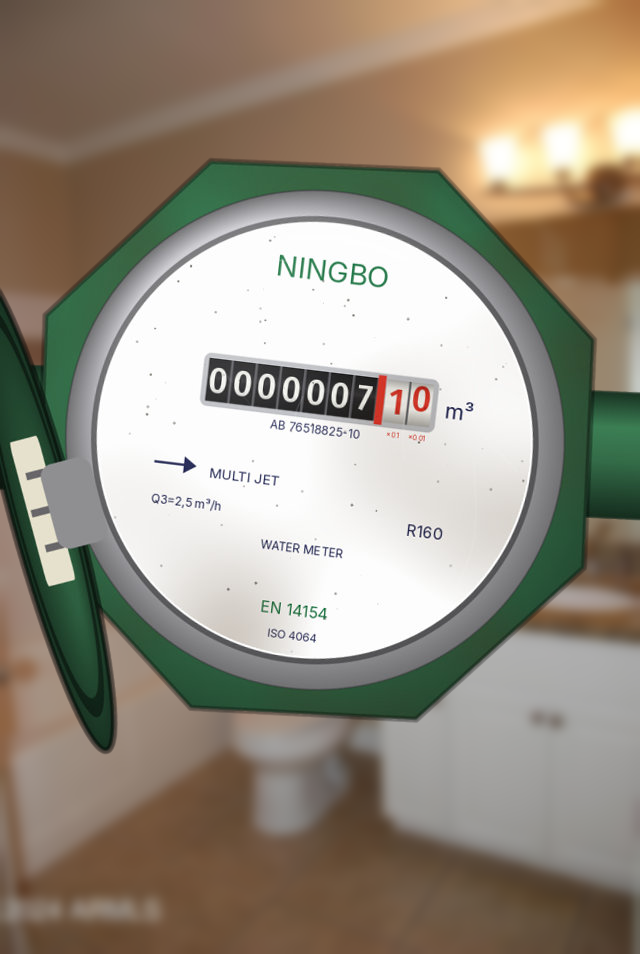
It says 7.10 m³
